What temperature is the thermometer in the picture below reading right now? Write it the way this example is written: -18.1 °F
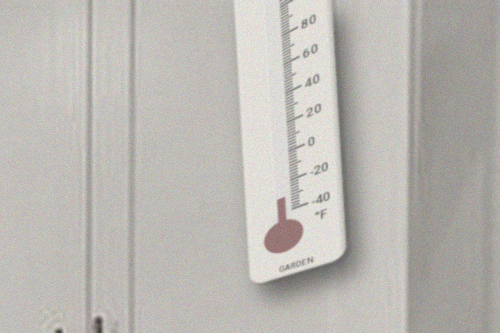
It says -30 °F
